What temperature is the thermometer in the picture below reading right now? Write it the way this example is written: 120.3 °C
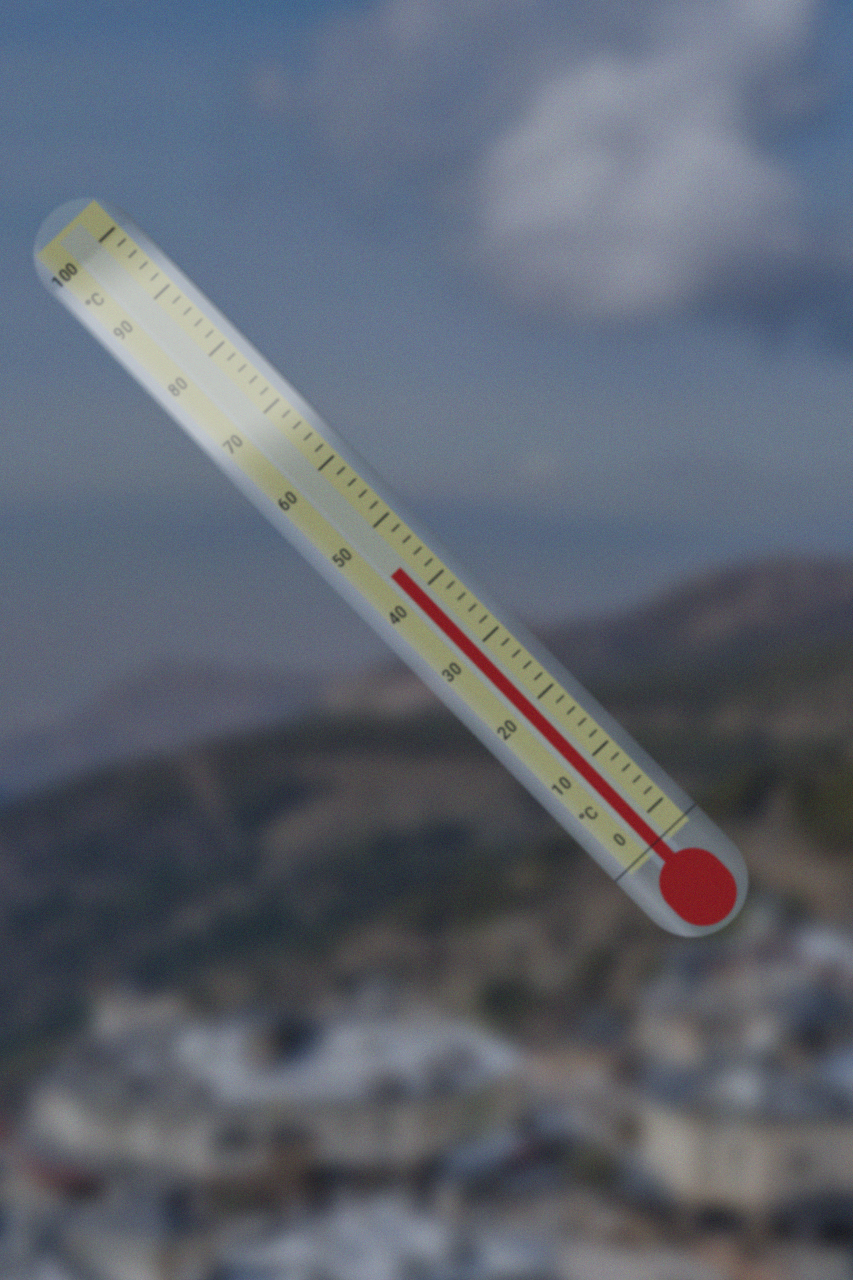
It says 44 °C
